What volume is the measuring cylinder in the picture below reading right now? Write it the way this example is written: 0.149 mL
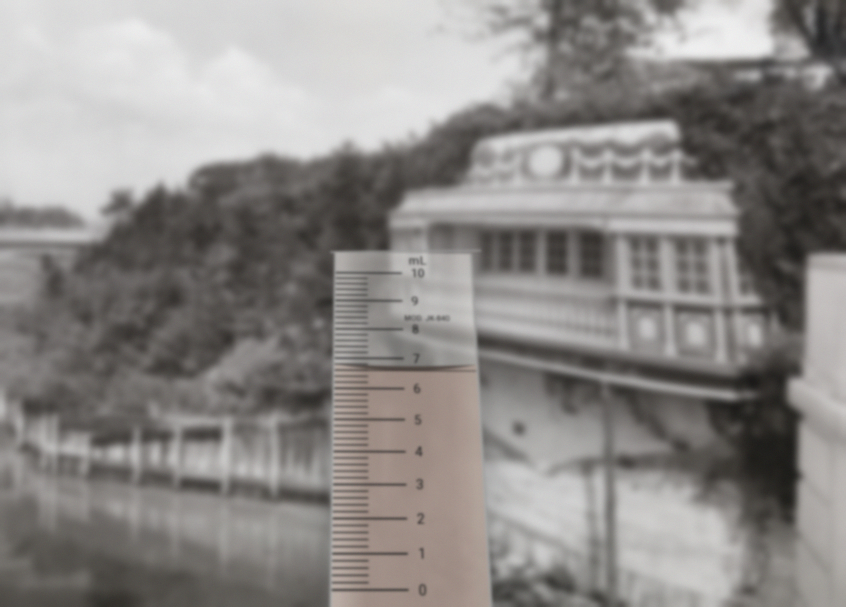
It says 6.6 mL
